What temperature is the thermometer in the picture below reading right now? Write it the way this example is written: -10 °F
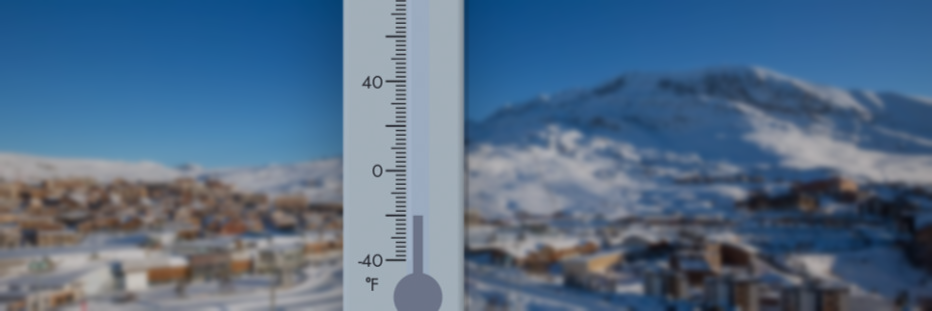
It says -20 °F
